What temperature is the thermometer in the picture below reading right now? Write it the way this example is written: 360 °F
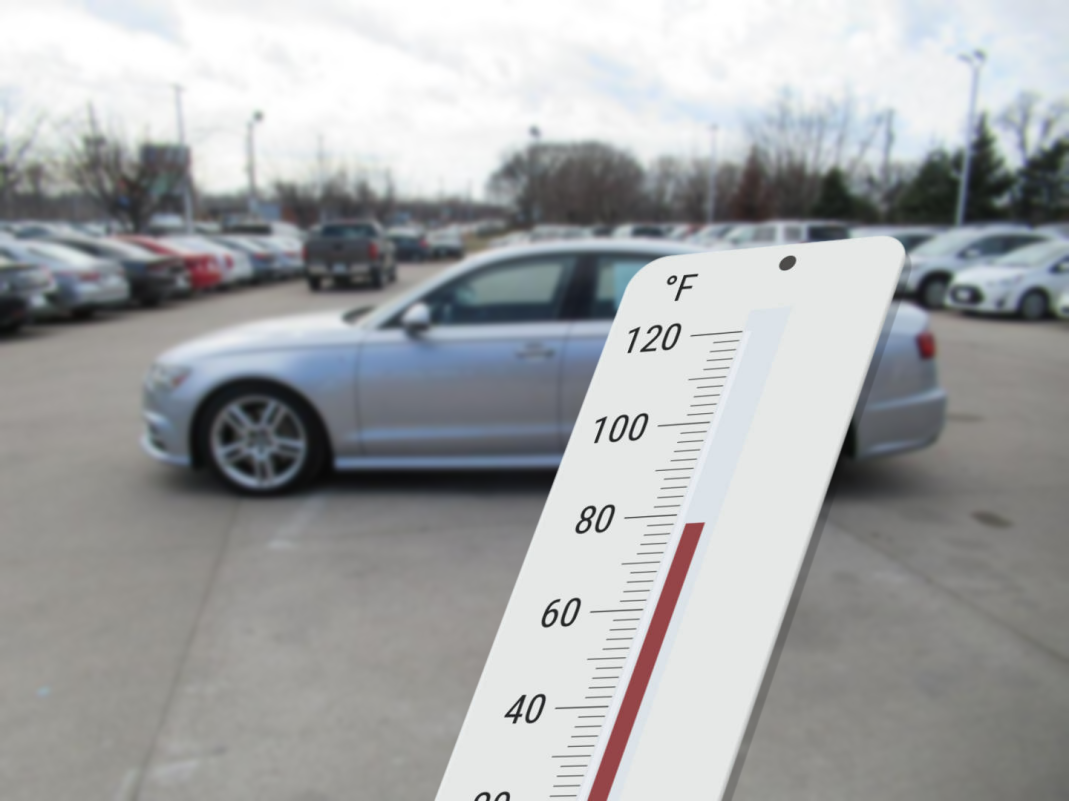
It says 78 °F
